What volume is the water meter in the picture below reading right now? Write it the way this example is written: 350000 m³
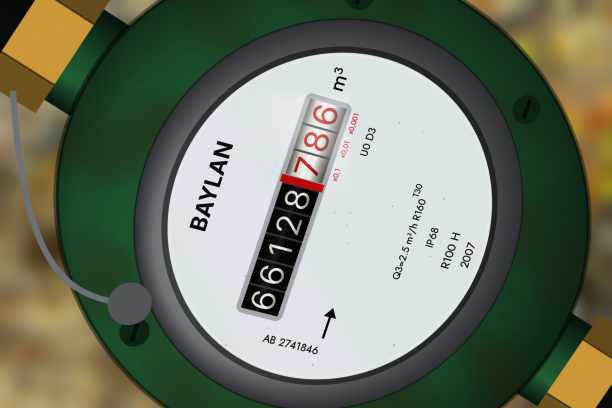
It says 66128.786 m³
